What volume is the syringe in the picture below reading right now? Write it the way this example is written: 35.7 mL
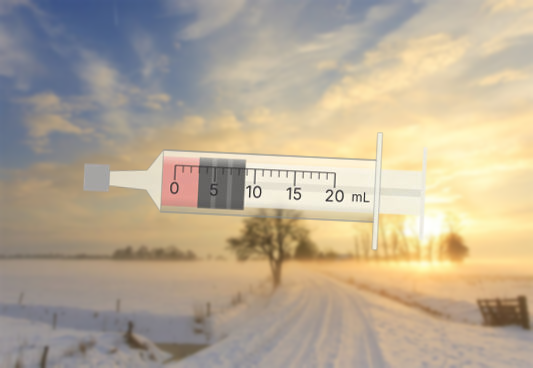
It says 3 mL
